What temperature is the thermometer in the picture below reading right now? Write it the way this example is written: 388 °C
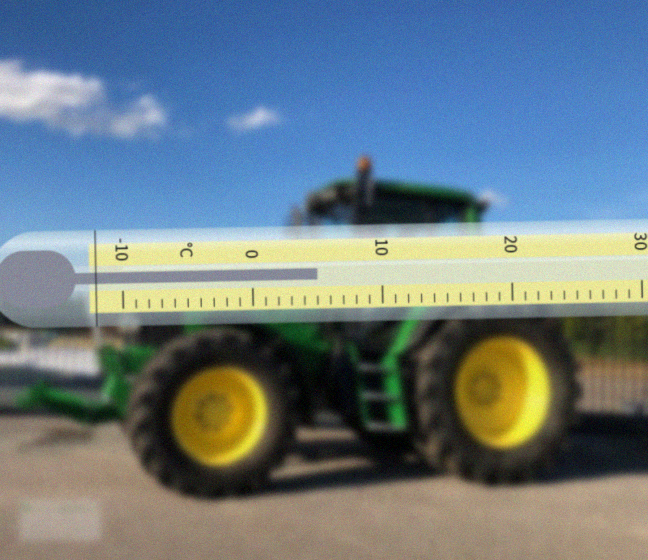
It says 5 °C
